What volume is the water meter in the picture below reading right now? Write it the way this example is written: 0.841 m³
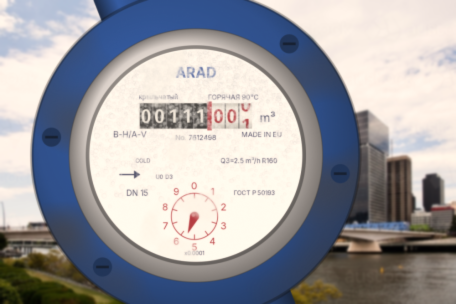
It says 111.0005 m³
